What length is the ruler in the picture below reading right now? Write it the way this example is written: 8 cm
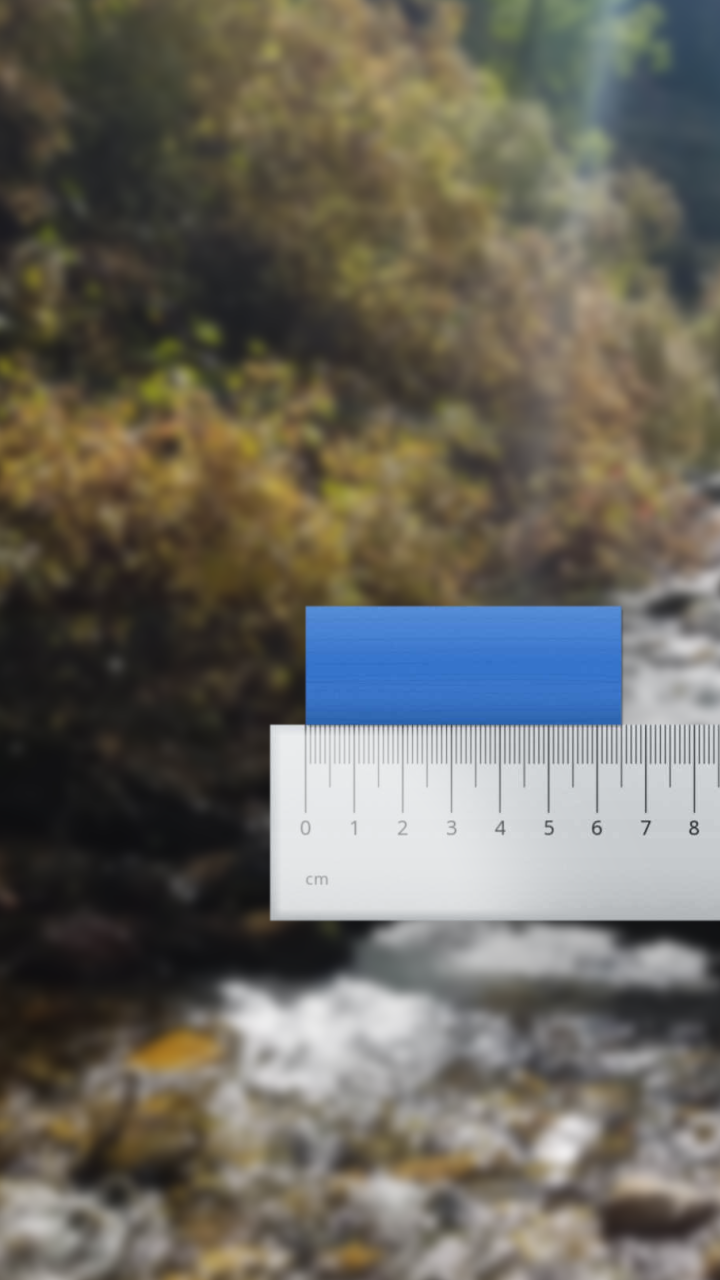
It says 6.5 cm
